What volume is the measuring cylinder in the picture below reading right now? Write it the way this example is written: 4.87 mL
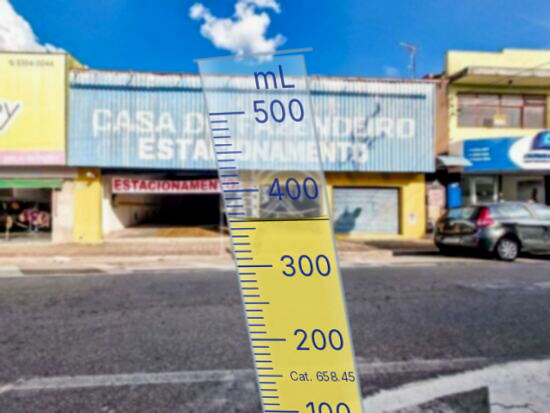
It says 360 mL
